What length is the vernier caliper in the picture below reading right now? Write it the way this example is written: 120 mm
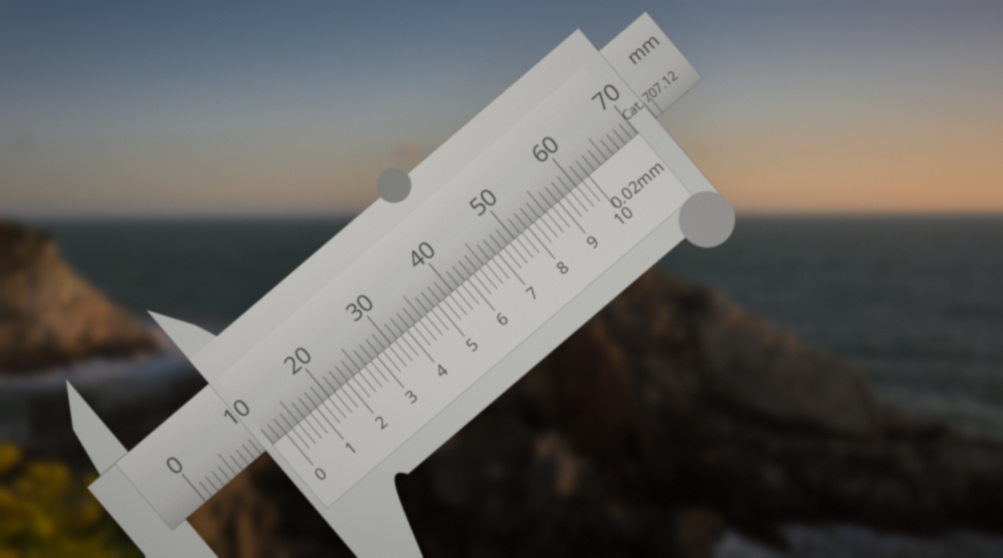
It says 13.0 mm
